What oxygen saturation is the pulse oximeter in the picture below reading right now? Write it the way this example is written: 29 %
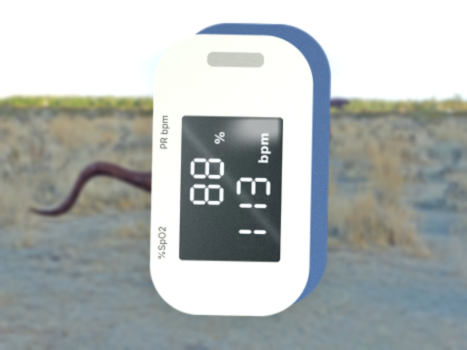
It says 88 %
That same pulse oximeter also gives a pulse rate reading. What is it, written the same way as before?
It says 113 bpm
